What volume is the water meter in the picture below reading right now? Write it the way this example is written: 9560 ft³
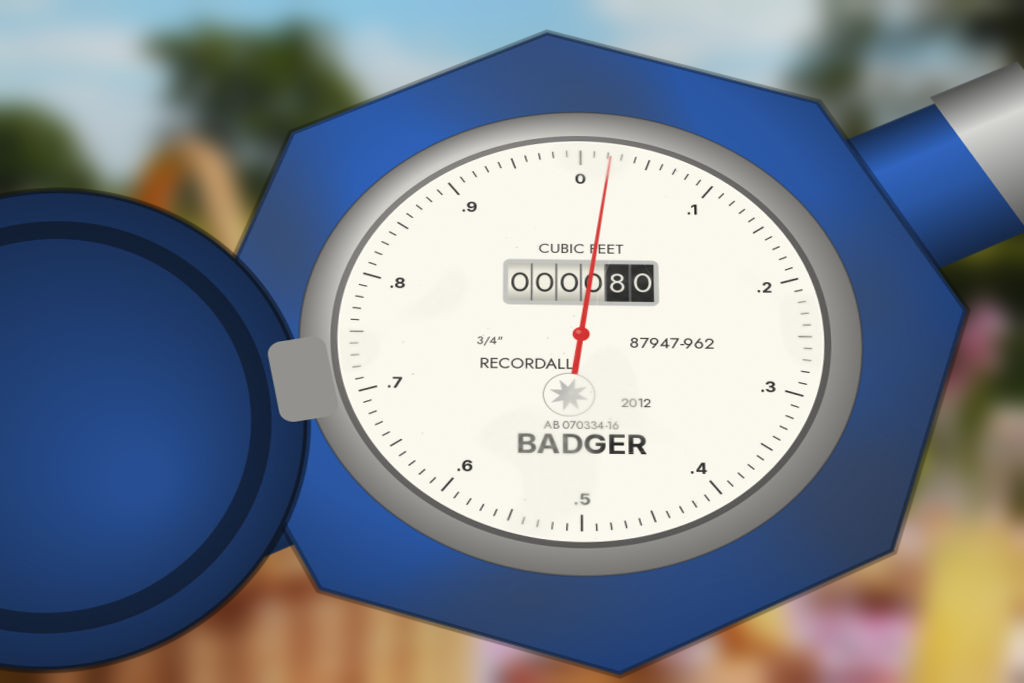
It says 80.02 ft³
